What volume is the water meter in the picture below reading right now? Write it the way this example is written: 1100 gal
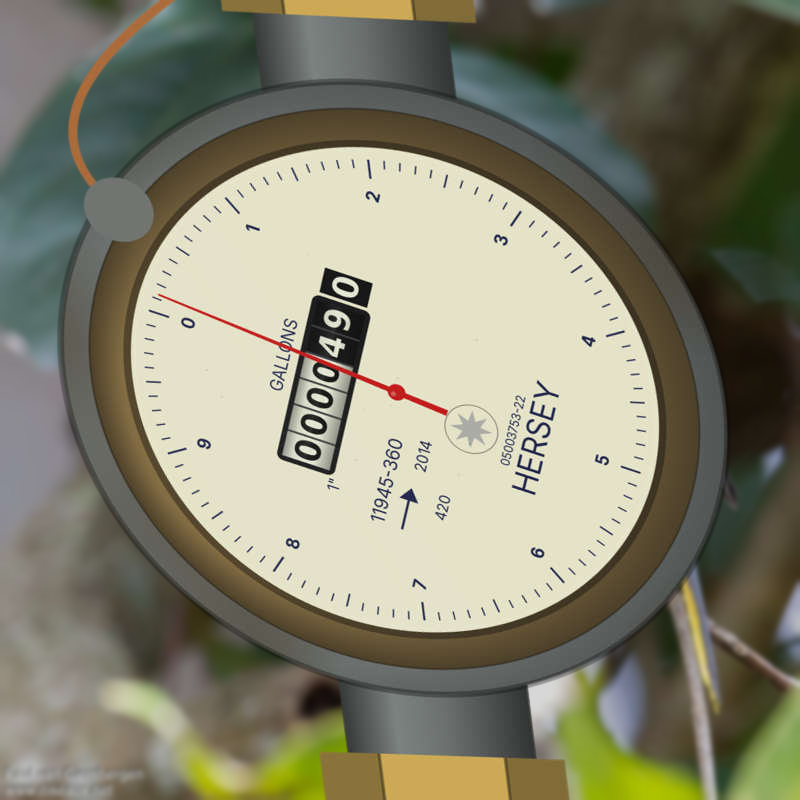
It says 490.1 gal
